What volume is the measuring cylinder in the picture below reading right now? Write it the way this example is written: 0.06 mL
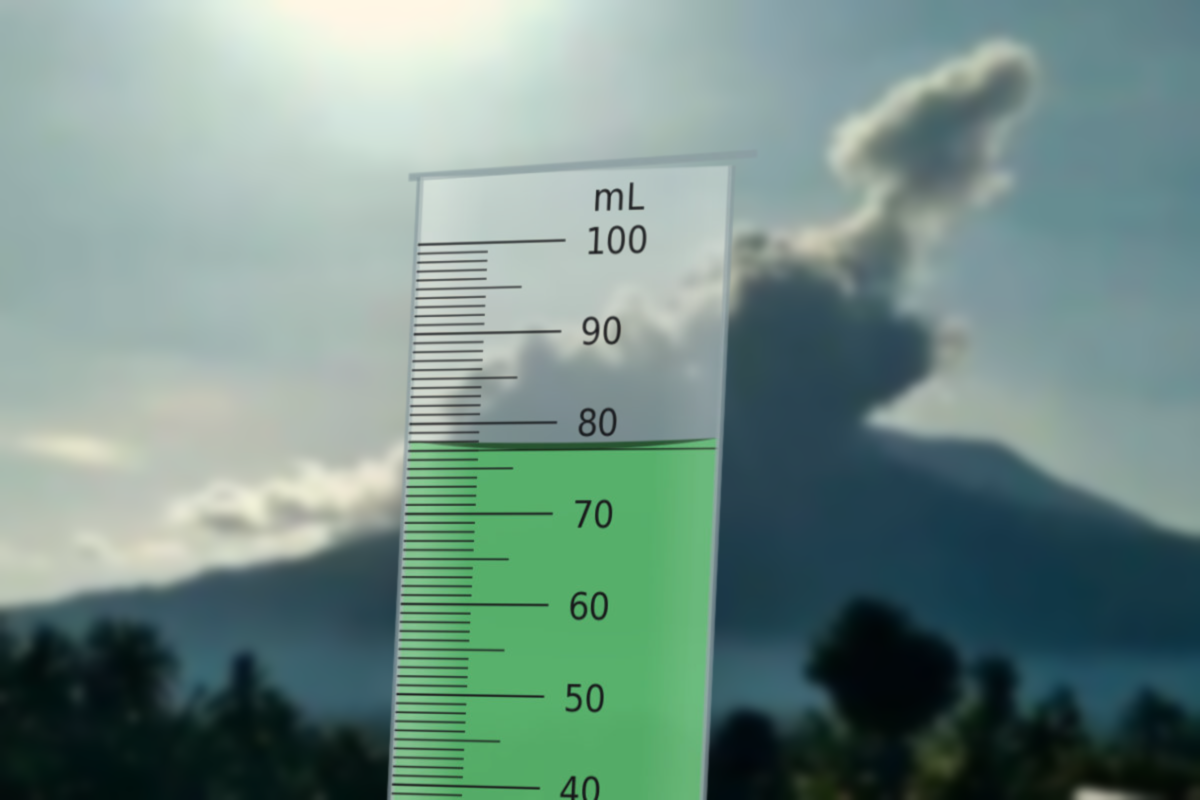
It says 77 mL
